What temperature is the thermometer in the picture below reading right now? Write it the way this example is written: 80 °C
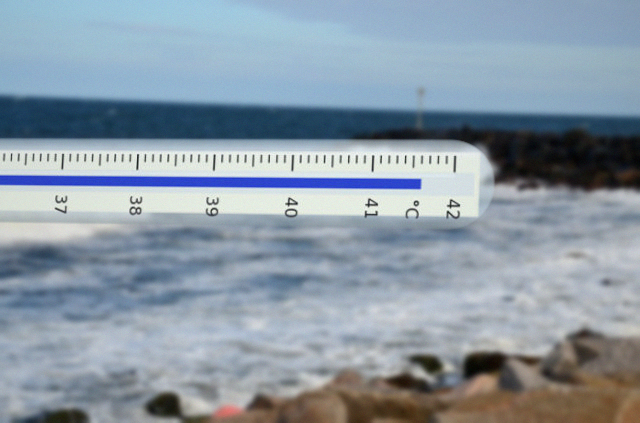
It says 41.6 °C
